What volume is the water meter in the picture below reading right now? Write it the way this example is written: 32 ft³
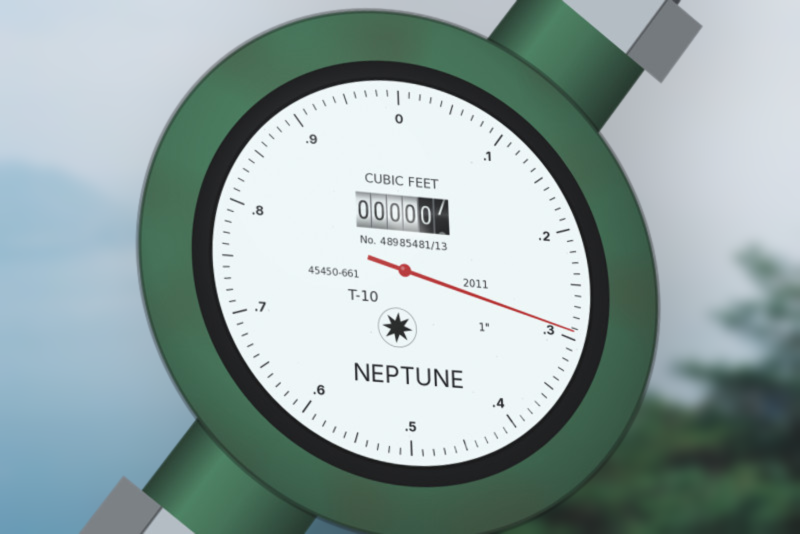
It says 7.29 ft³
